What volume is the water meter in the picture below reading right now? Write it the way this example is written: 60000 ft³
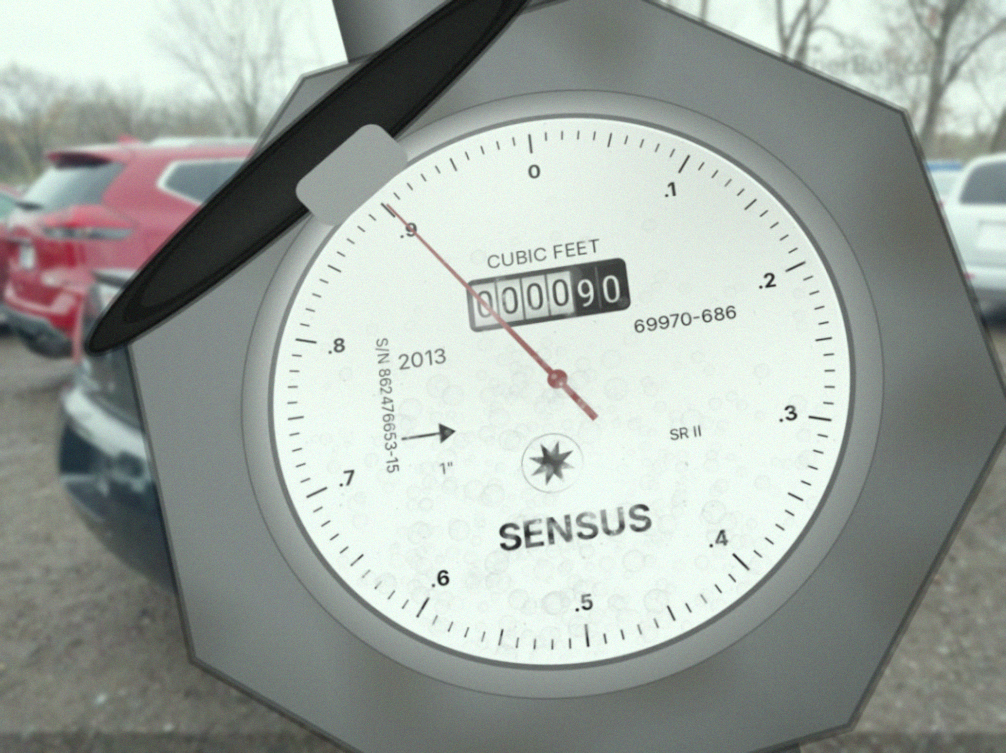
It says 89.90 ft³
